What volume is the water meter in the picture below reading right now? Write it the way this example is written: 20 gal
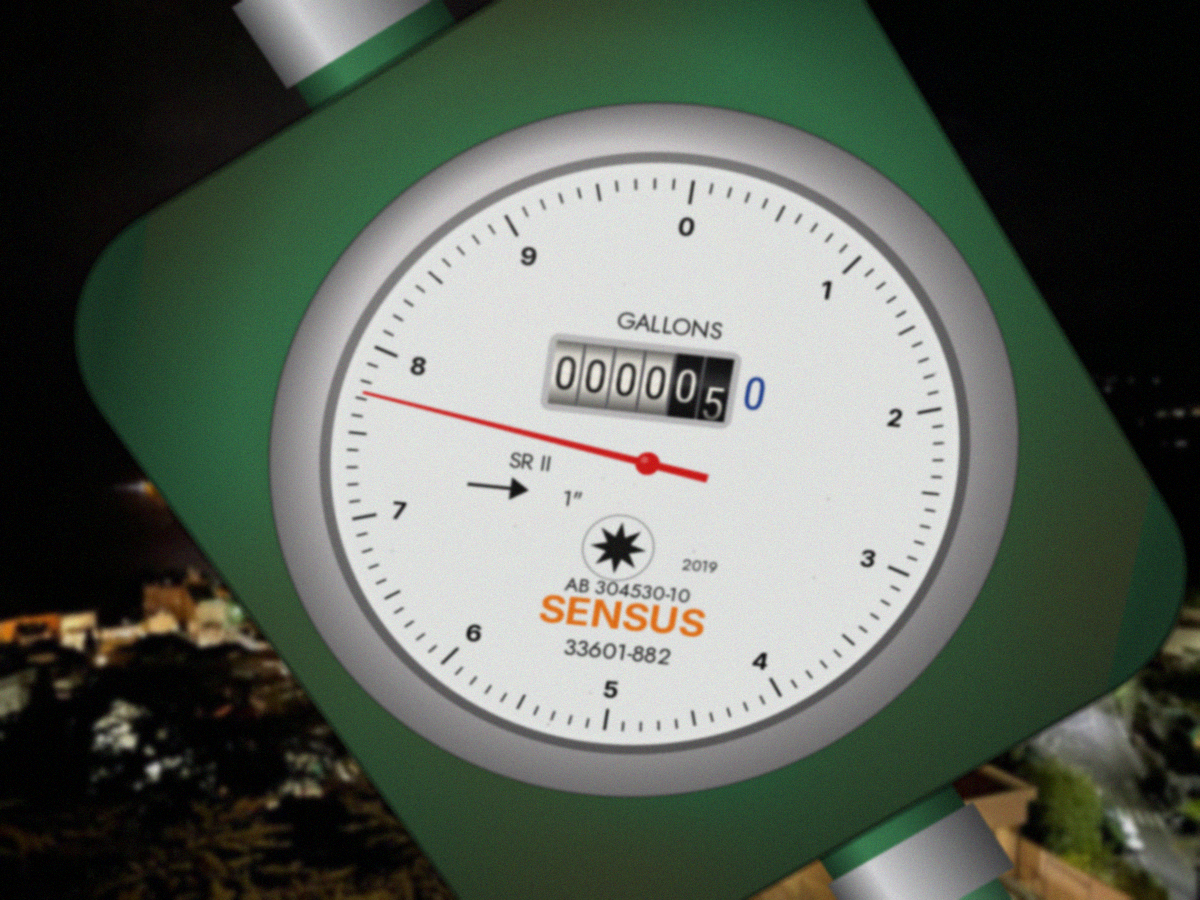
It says 47.7 gal
